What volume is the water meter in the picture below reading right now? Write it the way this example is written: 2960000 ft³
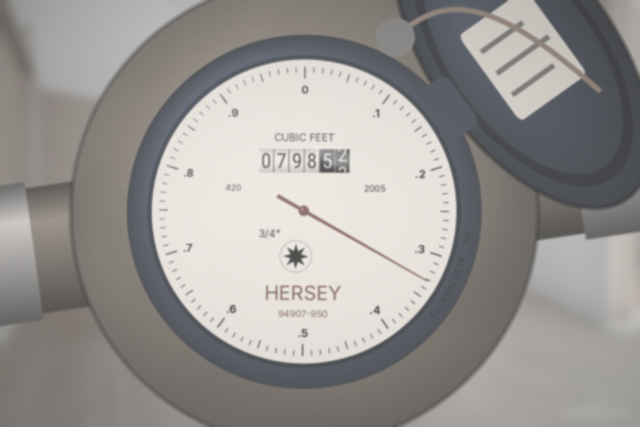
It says 79852.33 ft³
